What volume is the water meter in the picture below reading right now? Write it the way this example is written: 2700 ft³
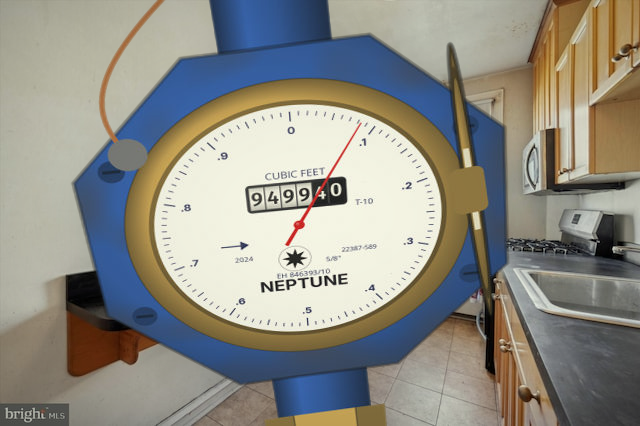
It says 949940.08 ft³
